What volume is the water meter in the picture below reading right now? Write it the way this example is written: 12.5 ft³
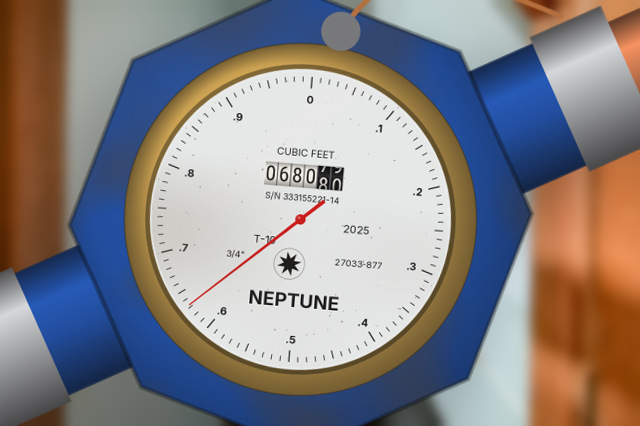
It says 68079.63 ft³
